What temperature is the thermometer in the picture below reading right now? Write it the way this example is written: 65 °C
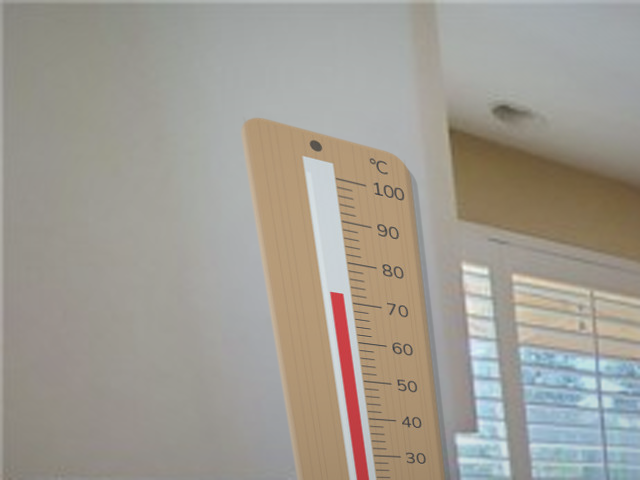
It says 72 °C
